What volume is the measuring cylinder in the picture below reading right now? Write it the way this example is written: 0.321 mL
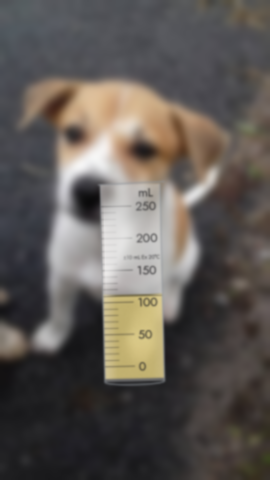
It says 110 mL
